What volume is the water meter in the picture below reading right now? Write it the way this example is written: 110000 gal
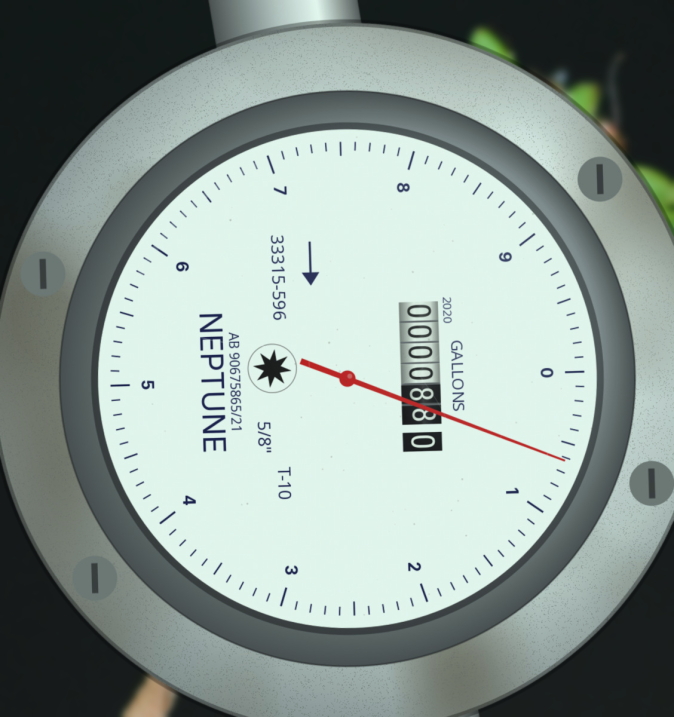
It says 880.6 gal
